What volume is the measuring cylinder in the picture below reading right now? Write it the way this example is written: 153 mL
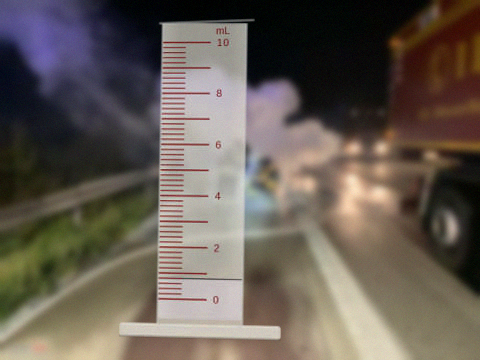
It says 0.8 mL
